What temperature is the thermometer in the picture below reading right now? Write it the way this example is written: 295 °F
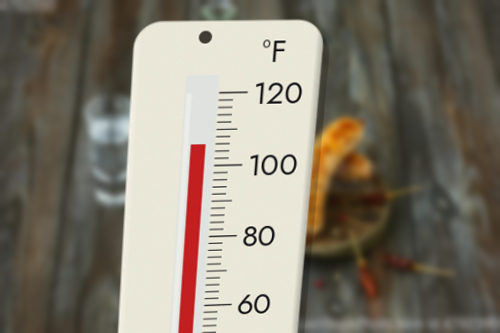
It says 106 °F
